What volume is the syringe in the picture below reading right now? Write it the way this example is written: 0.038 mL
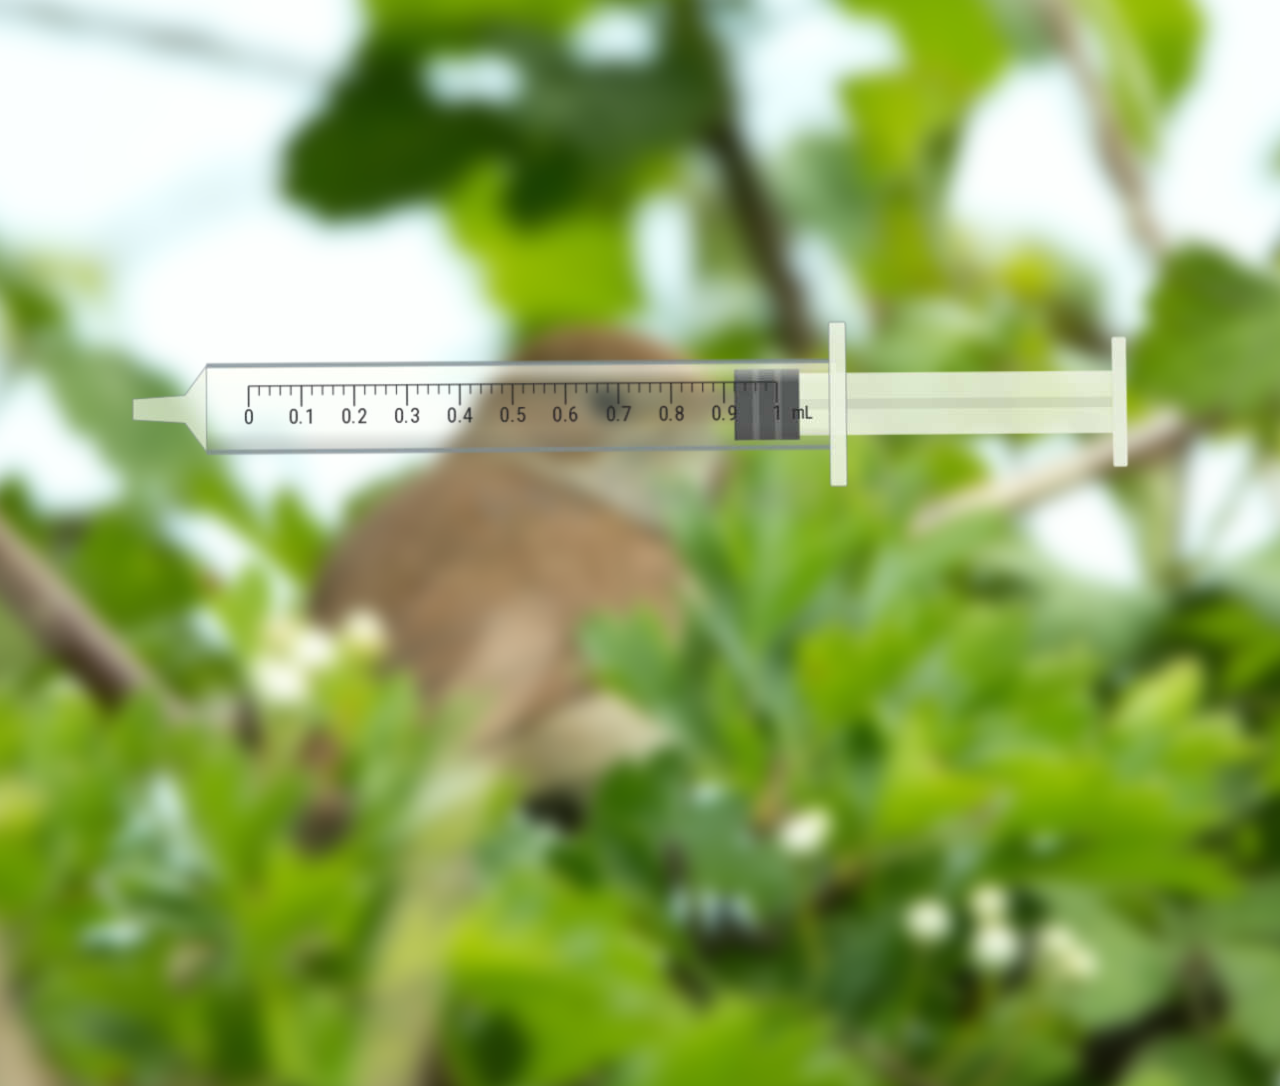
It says 0.92 mL
